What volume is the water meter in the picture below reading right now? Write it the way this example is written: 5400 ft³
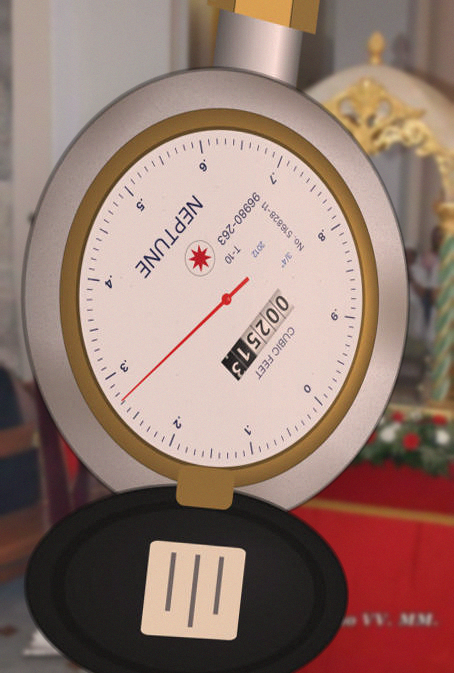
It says 2513.27 ft³
